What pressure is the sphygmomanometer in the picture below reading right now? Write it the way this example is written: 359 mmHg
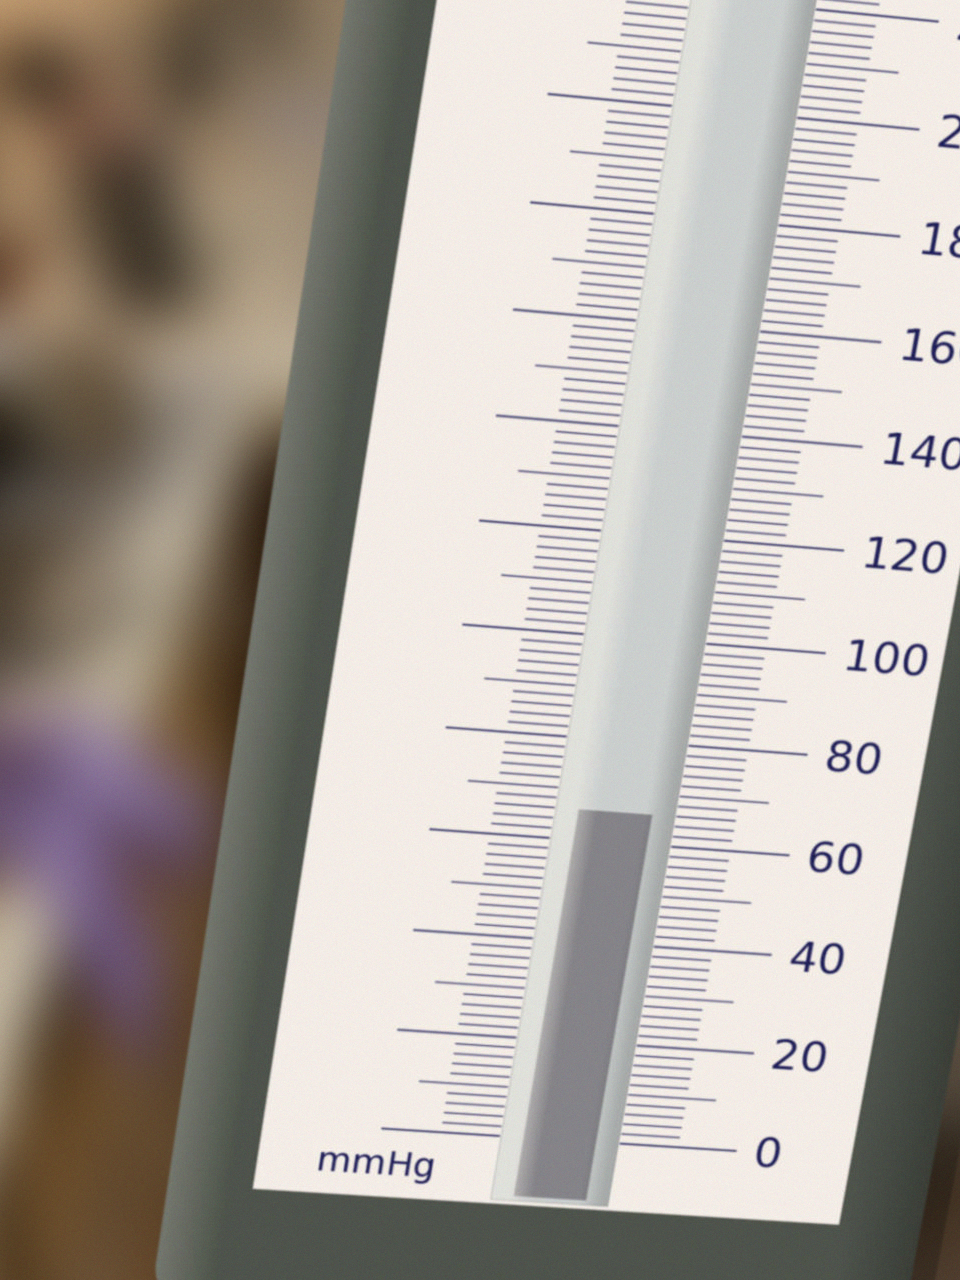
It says 66 mmHg
